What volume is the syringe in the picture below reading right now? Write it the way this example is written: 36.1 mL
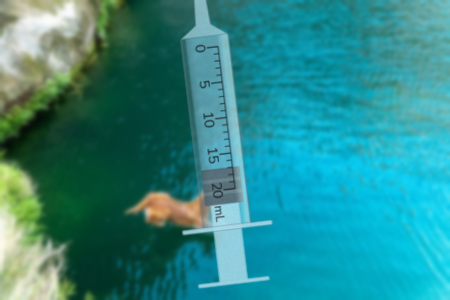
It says 17 mL
